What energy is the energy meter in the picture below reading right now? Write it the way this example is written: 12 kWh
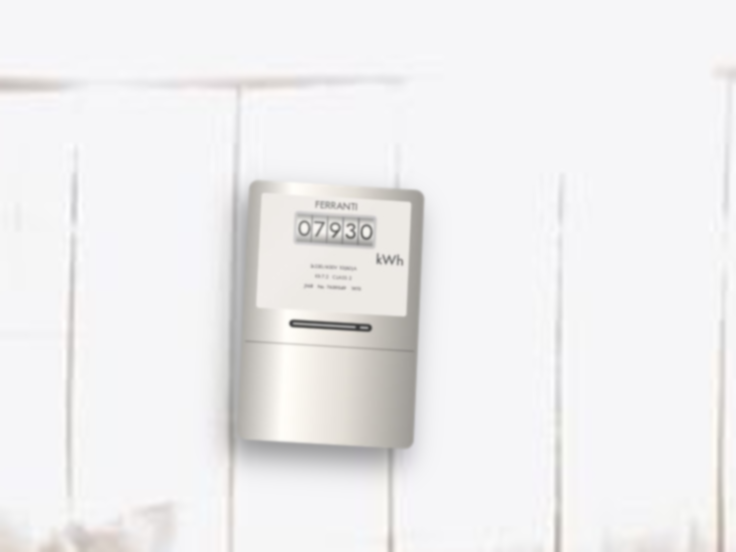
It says 7930 kWh
